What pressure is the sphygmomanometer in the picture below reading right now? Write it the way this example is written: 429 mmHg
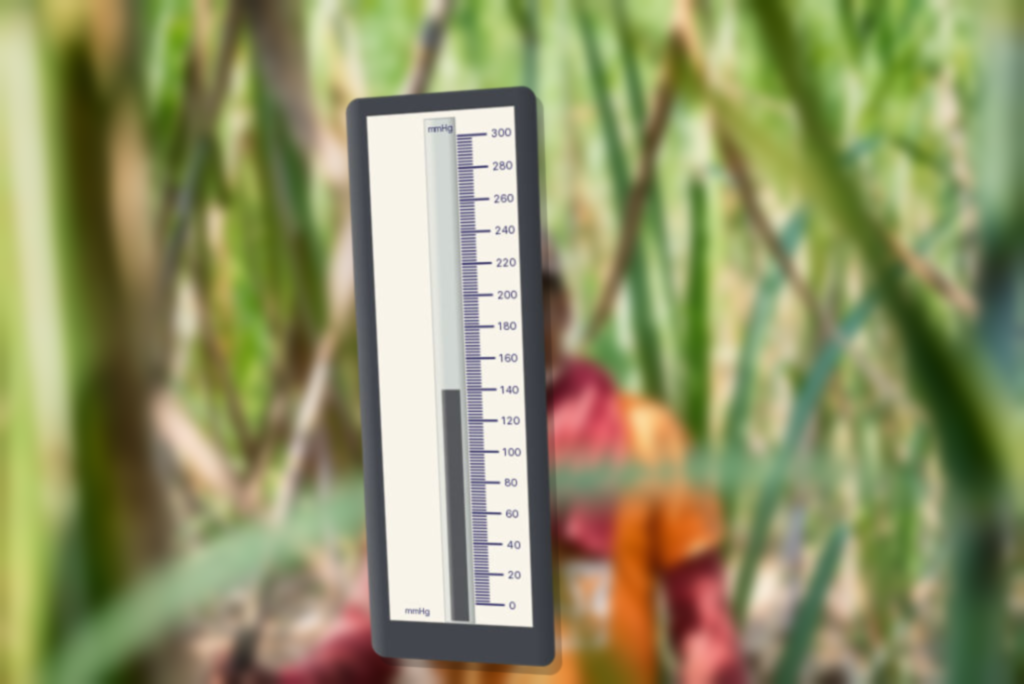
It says 140 mmHg
